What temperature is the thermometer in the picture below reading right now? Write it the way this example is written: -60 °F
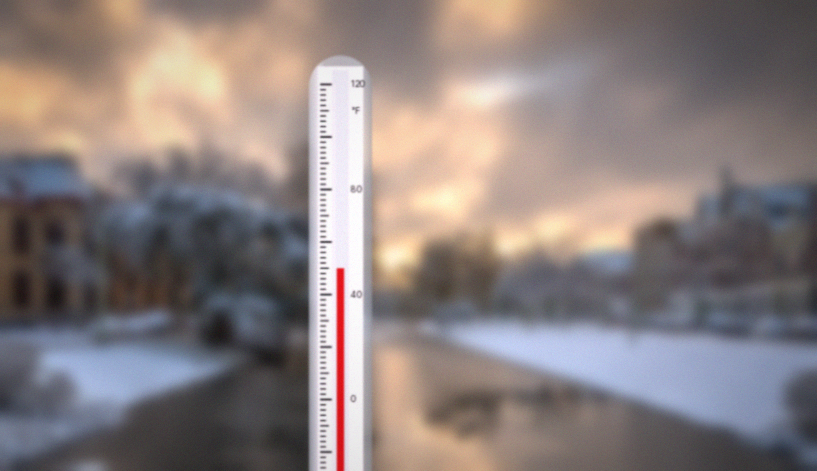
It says 50 °F
